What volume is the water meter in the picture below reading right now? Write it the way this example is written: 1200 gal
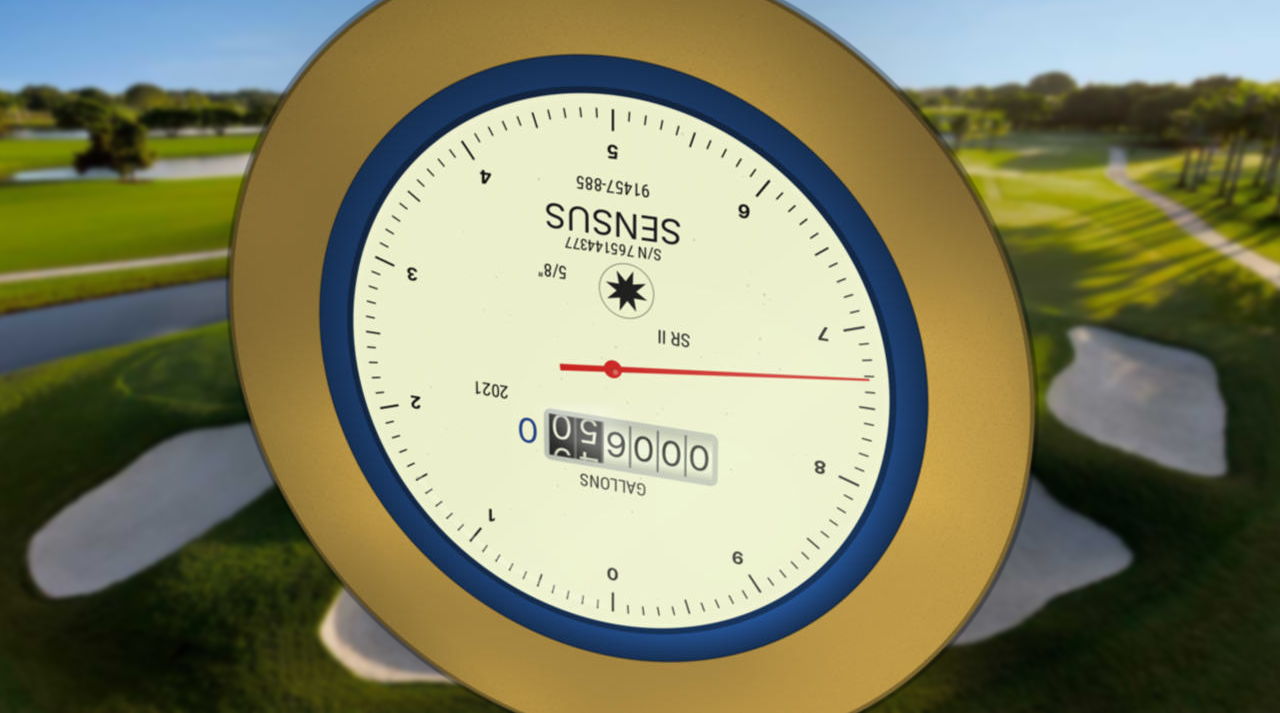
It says 6497.3 gal
